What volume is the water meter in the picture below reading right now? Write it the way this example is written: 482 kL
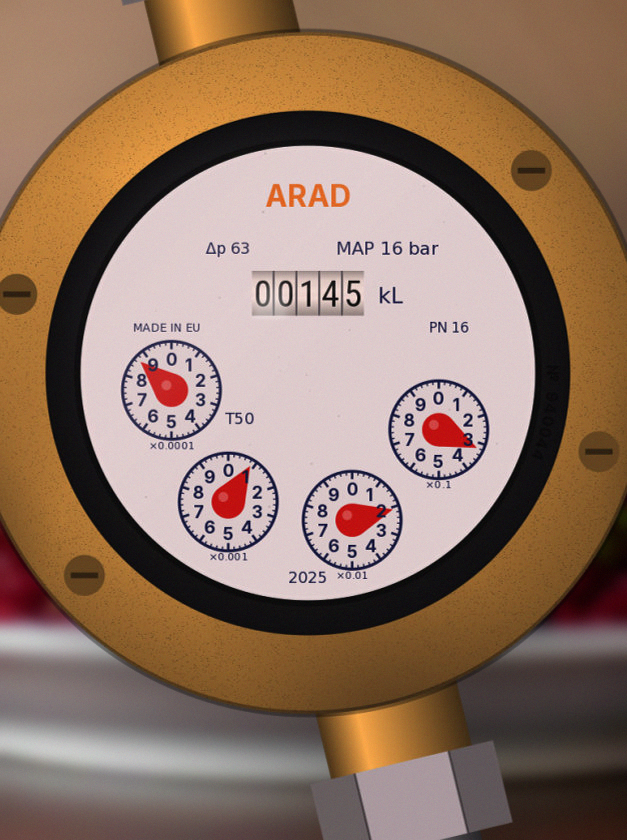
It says 145.3208 kL
